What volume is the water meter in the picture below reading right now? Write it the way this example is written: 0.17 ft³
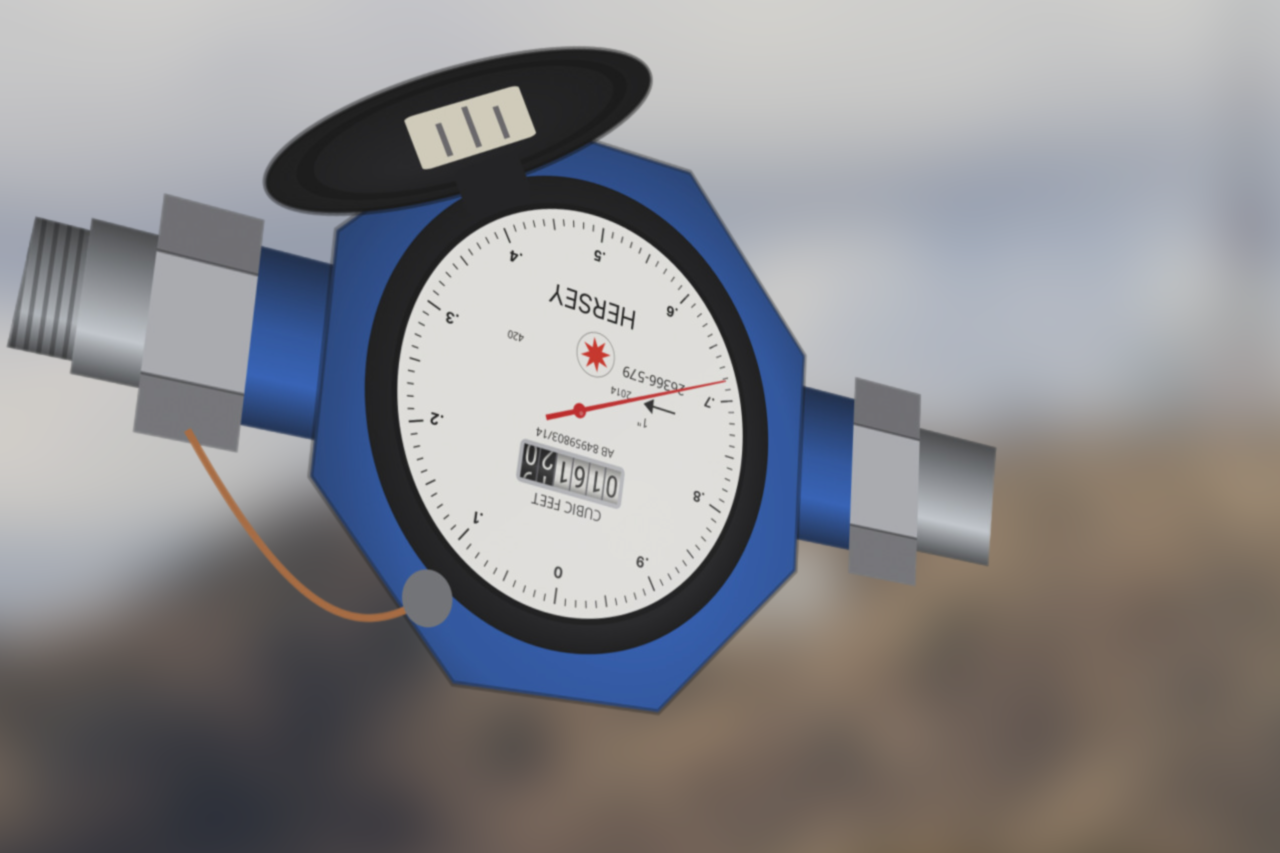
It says 16119.68 ft³
